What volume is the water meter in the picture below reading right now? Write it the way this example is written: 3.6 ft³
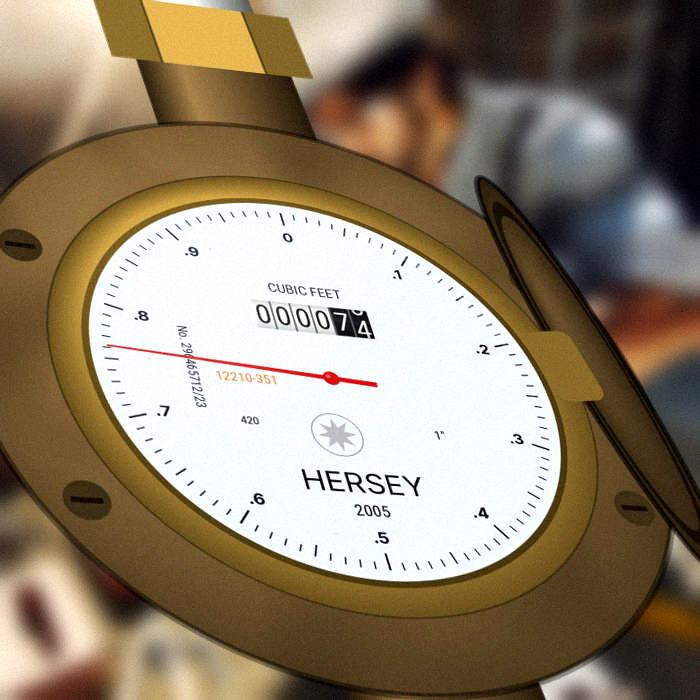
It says 73.76 ft³
